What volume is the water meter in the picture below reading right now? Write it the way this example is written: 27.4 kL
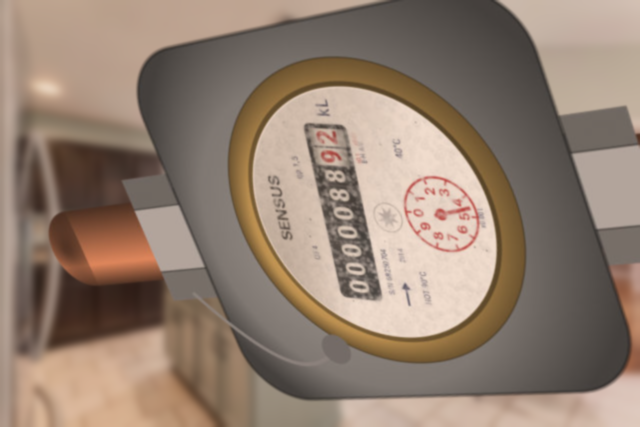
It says 88.924 kL
